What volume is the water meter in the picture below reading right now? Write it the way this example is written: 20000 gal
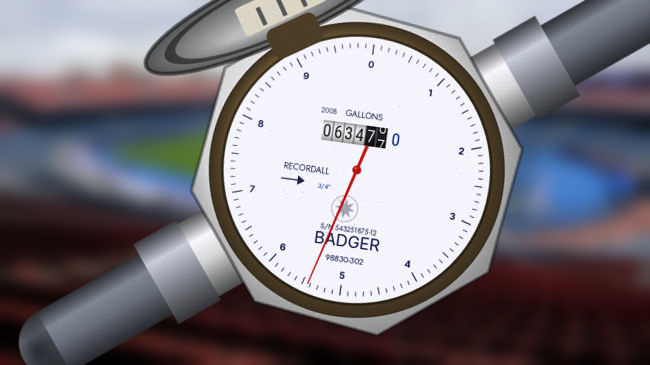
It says 634765.4 gal
